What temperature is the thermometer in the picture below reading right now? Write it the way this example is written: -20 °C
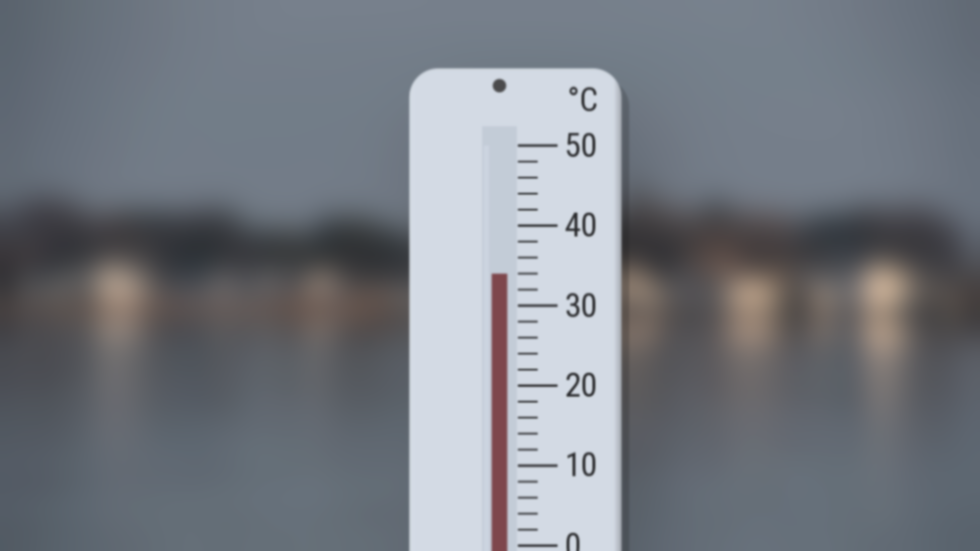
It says 34 °C
